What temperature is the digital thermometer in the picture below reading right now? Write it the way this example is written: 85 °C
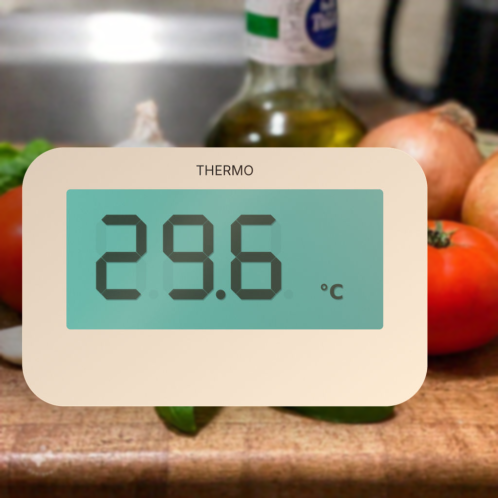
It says 29.6 °C
